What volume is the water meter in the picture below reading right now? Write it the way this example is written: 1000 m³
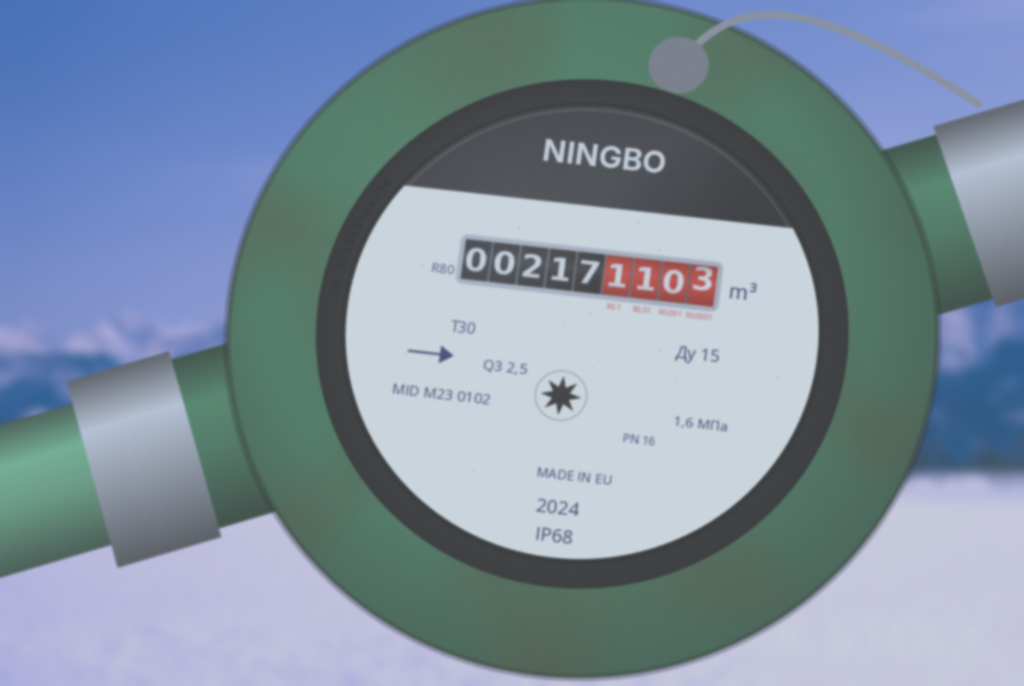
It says 217.1103 m³
